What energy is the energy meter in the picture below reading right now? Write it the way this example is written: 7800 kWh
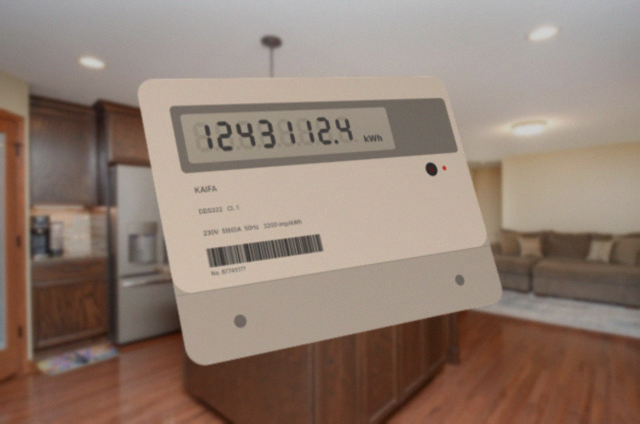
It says 1243112.4 kWh
